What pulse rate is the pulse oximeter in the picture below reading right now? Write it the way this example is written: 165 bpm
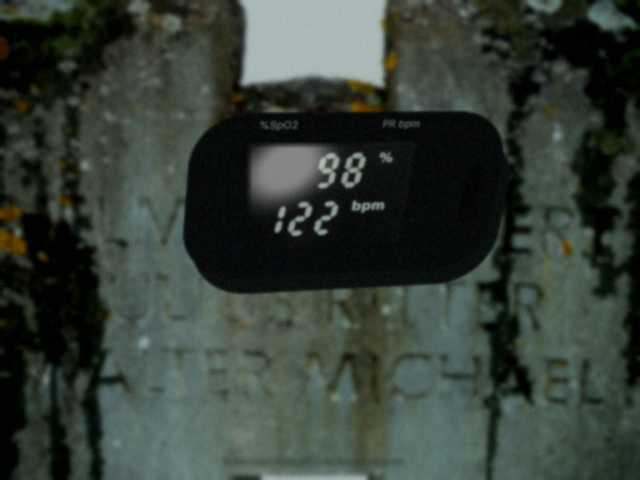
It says 122 bpm
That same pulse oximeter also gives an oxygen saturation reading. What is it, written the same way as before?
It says 98 %
